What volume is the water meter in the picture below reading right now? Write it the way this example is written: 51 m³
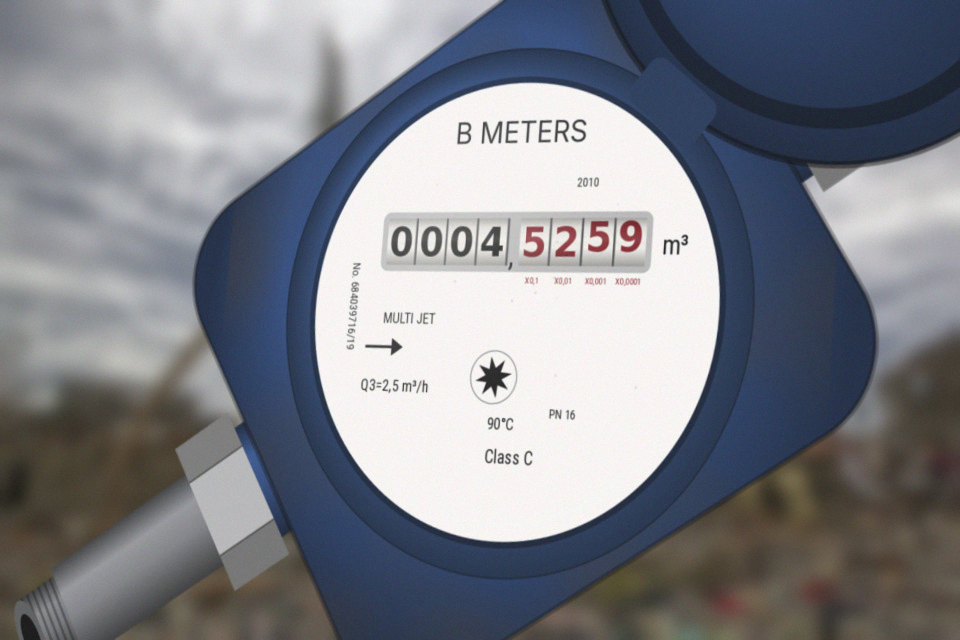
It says 4.5259 m³
